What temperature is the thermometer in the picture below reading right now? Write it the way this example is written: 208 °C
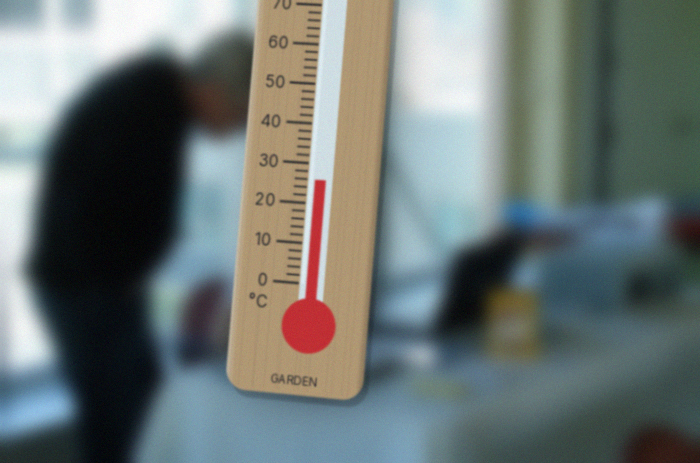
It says 26 °C
